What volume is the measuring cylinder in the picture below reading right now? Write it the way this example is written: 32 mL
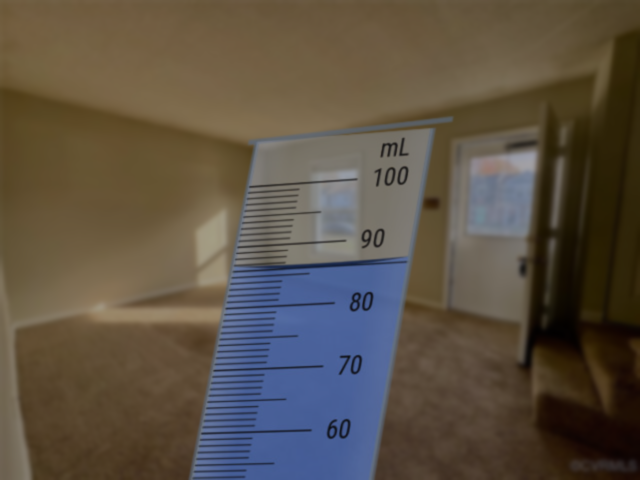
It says 86 mL
